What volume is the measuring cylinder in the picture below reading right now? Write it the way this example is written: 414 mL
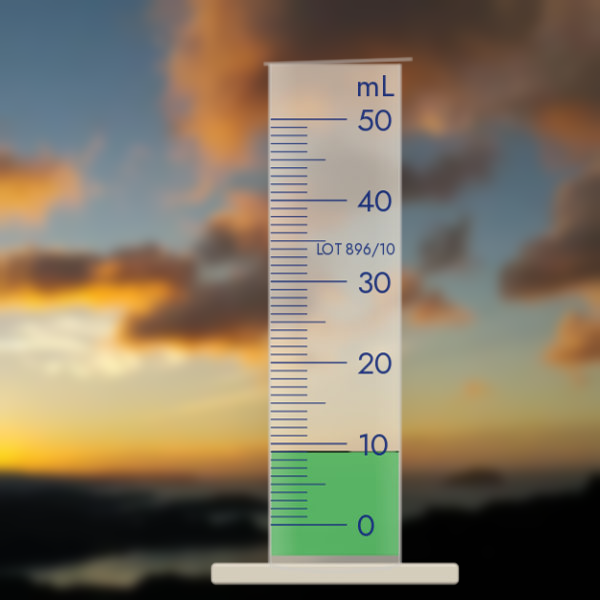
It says 9 mL
